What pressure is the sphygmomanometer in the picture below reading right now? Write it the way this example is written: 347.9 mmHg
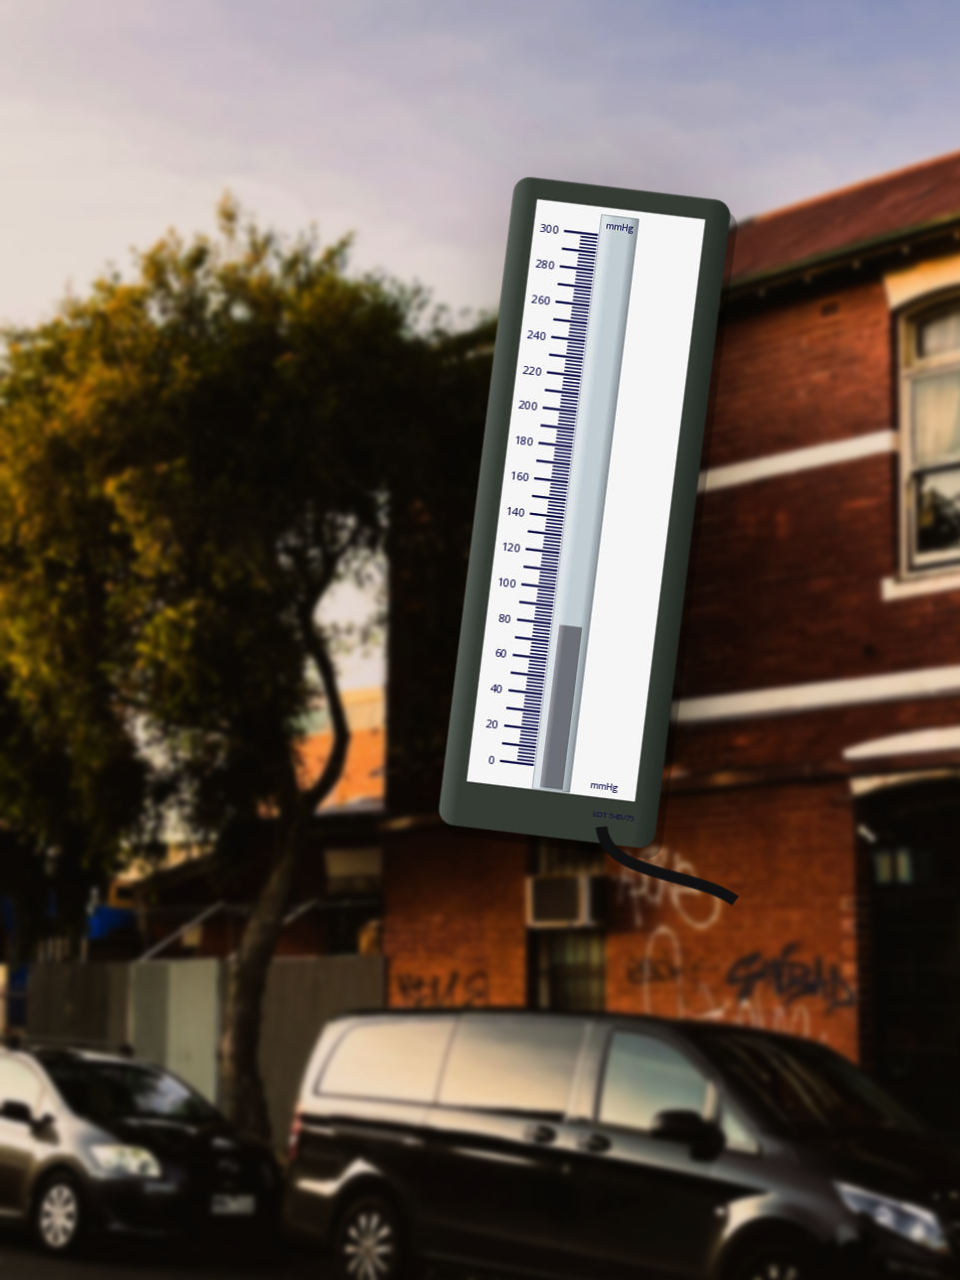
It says 80 mmHg
